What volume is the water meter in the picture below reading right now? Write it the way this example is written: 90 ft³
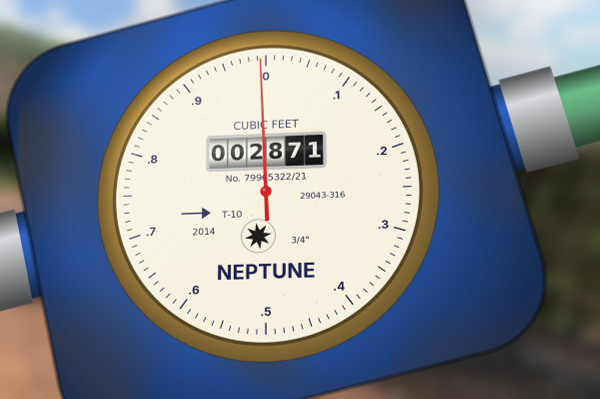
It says 2870.99 ft³
